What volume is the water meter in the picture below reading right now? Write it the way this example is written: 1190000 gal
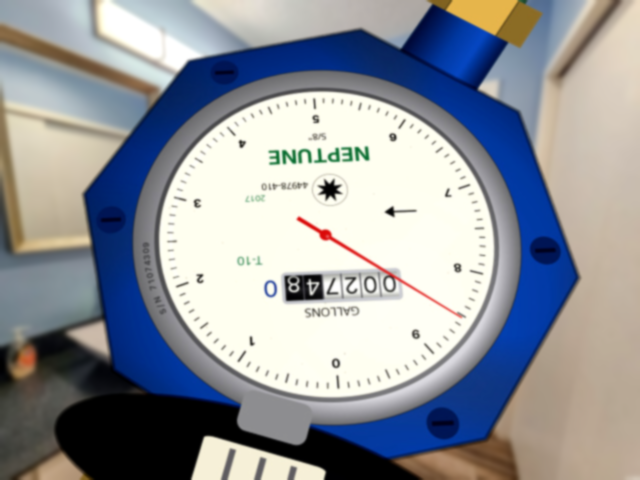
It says 27478.5 gal
